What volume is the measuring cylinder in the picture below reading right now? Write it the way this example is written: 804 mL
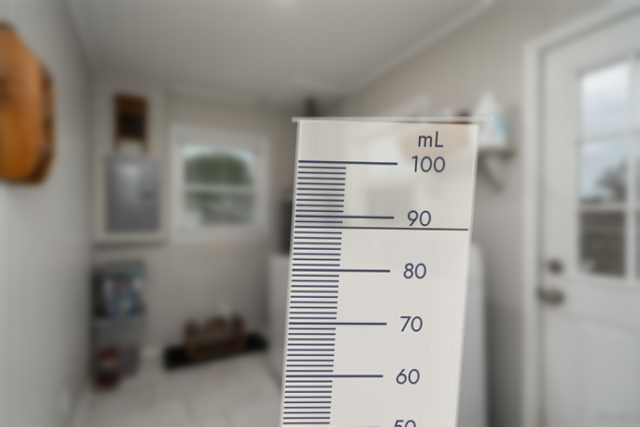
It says 88 mL
